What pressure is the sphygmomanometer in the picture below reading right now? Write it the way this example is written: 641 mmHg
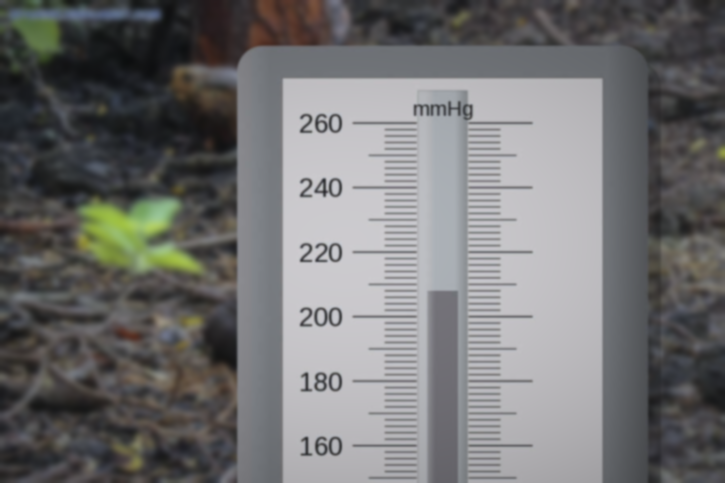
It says 208 mmHg
